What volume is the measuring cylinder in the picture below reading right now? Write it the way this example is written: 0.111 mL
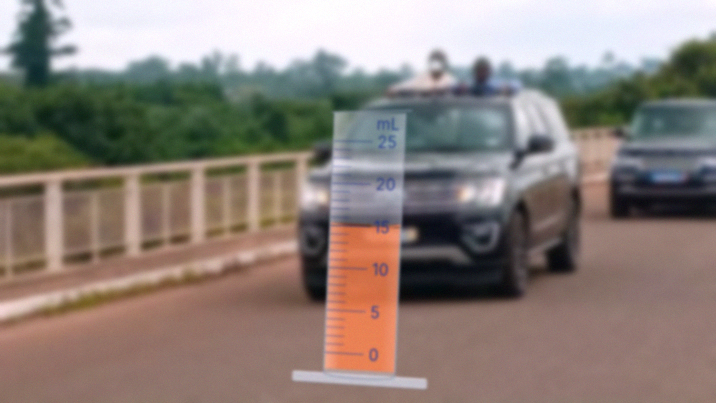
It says 15 mL
